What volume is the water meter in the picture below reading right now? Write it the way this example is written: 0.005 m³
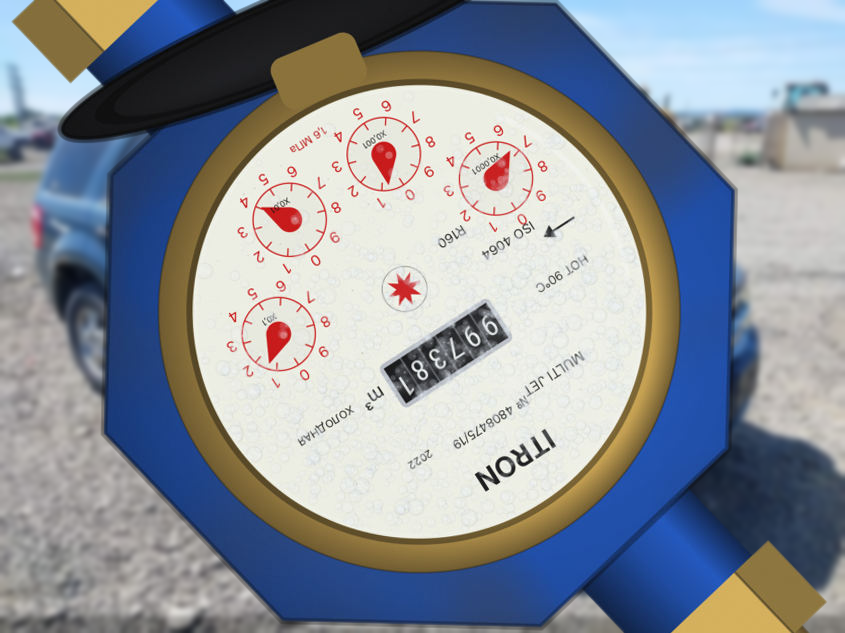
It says 997381.1406 m³
